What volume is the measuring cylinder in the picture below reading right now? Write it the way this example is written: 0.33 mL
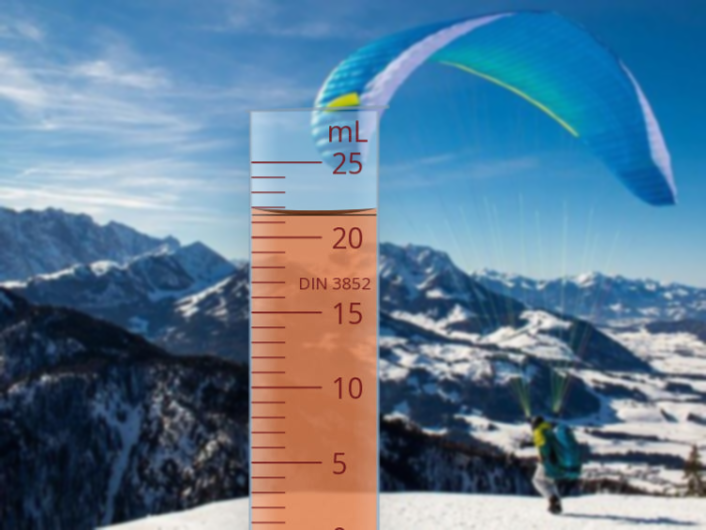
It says 21.5 mL
